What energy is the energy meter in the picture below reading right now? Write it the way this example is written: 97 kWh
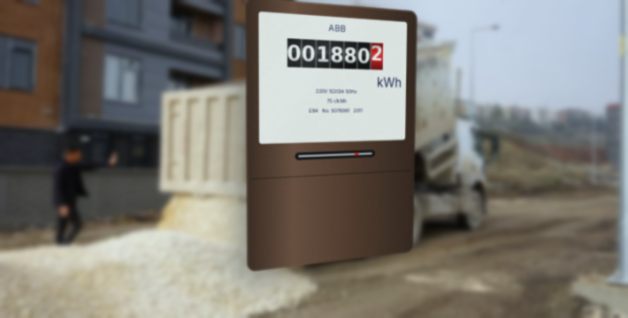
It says 1880.2 kWh
